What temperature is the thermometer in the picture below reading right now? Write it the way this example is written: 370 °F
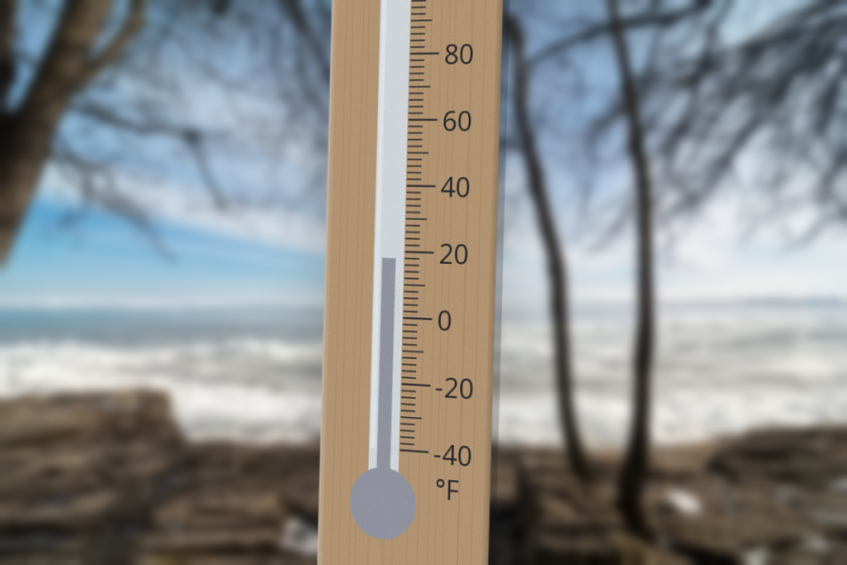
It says 18 °F
